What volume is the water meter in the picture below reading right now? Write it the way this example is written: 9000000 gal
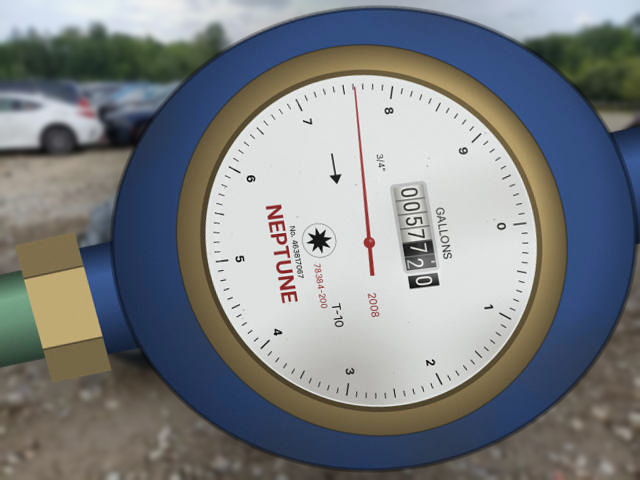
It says 57717.6 gal
